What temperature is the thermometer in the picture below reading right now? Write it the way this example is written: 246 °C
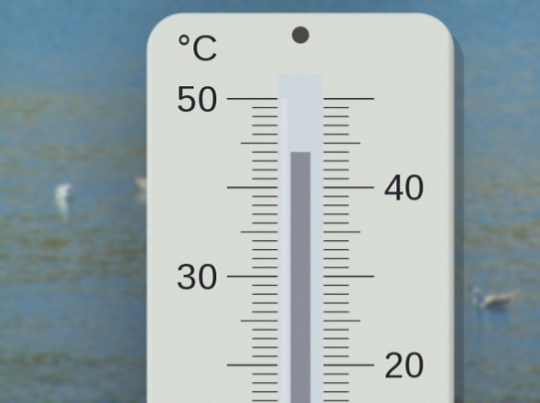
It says 44 °C
